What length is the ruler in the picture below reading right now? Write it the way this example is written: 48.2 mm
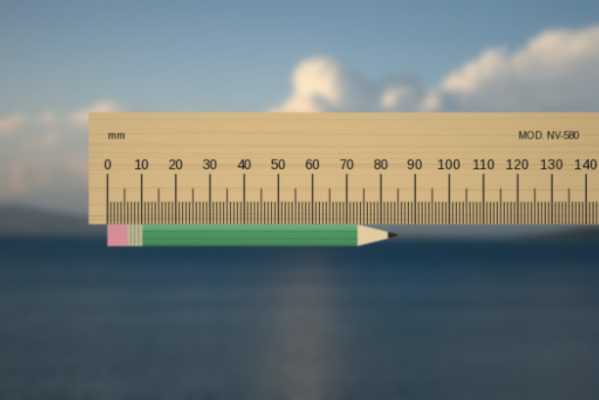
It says 85 mm
